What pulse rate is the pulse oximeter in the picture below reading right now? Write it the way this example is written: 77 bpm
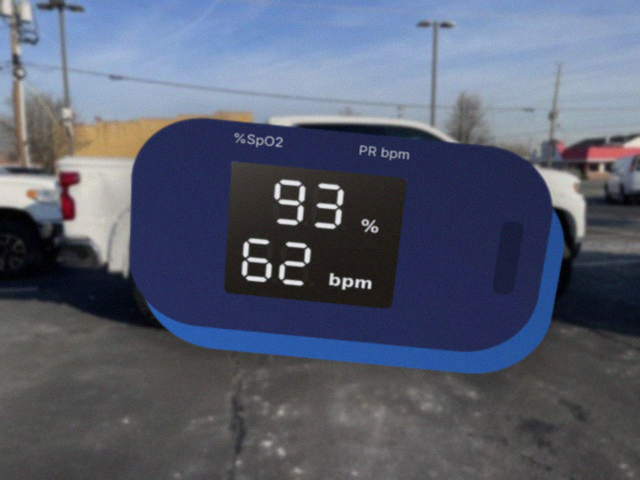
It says 62 bpm
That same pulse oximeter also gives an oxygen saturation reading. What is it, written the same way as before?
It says 93 %
